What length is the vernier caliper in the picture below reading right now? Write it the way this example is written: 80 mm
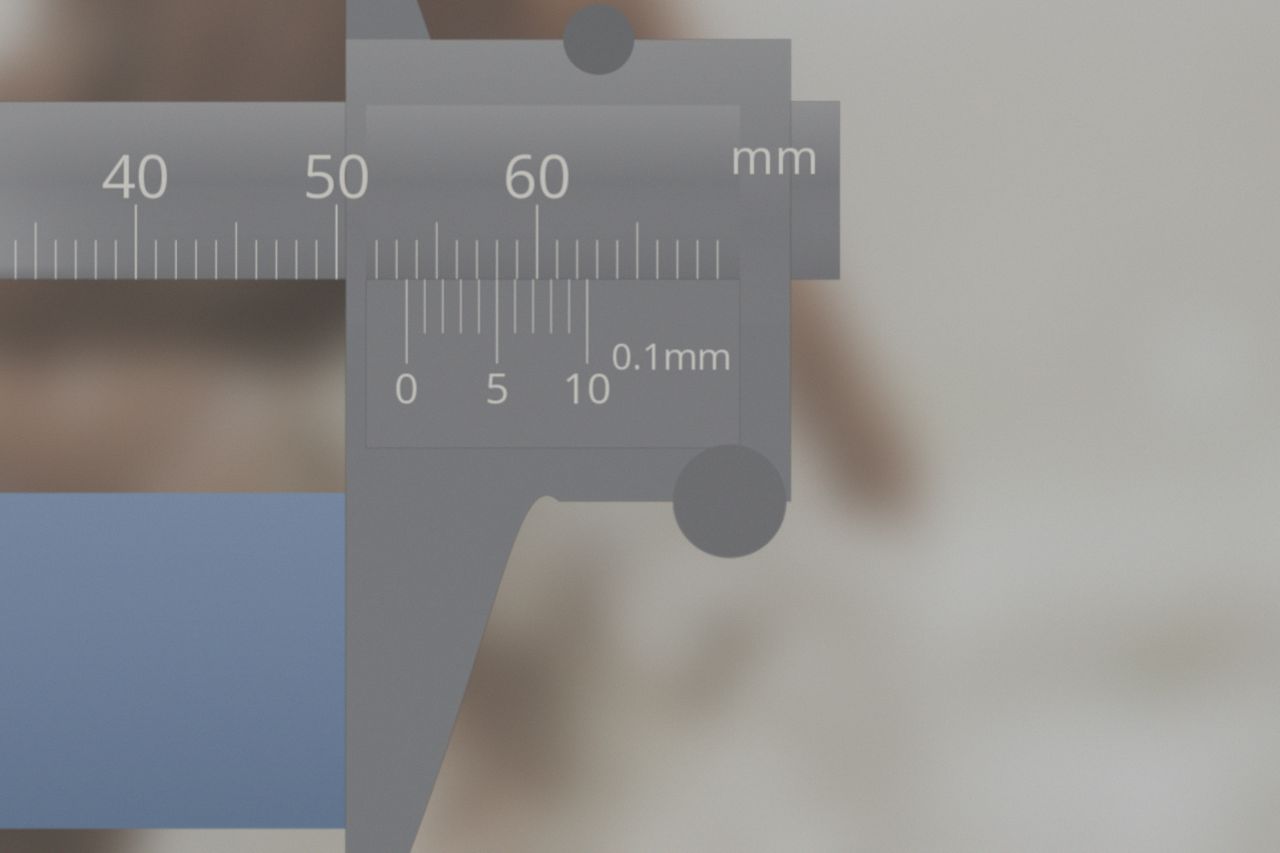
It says 53.5 mm
